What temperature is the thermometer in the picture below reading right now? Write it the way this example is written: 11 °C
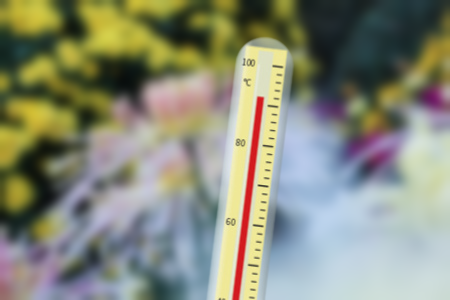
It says 92 °C
